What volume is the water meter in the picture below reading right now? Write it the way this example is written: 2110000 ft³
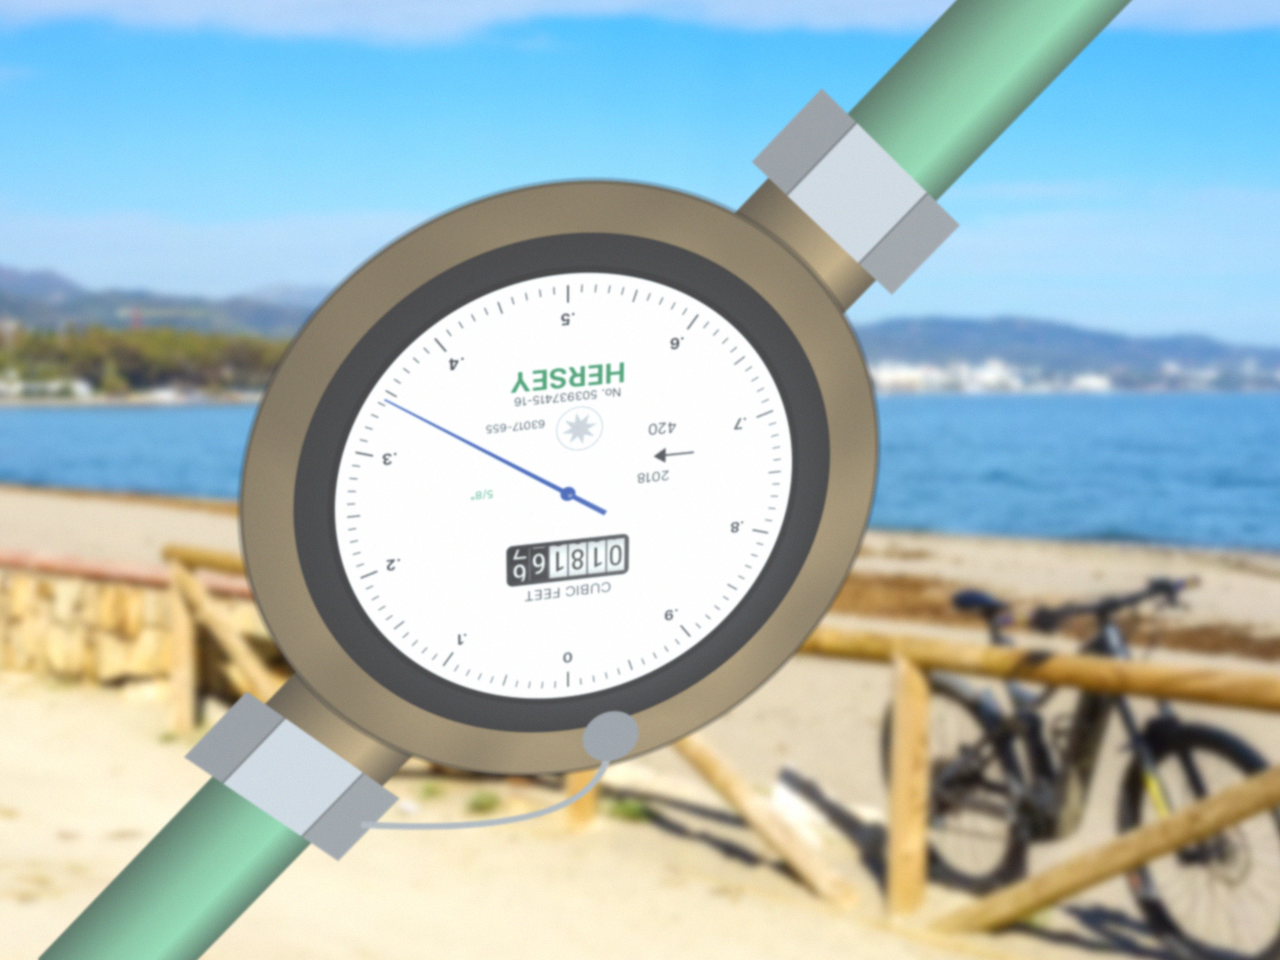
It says 18166.34 ft³
